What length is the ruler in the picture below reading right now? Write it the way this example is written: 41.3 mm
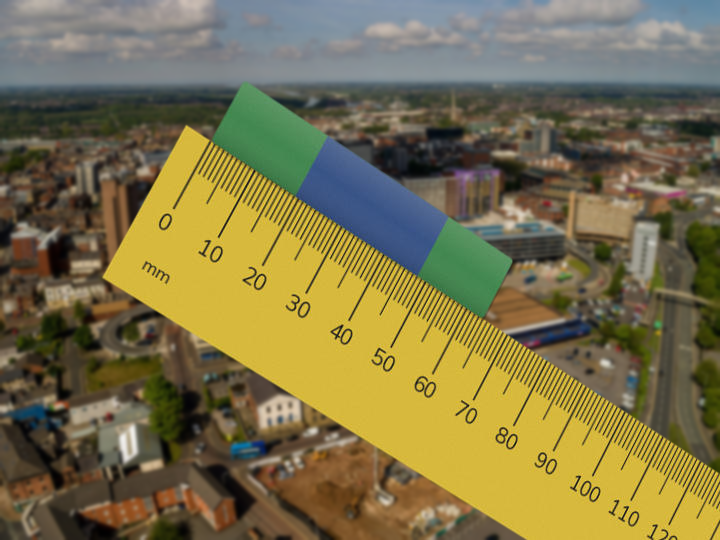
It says 64 mm
